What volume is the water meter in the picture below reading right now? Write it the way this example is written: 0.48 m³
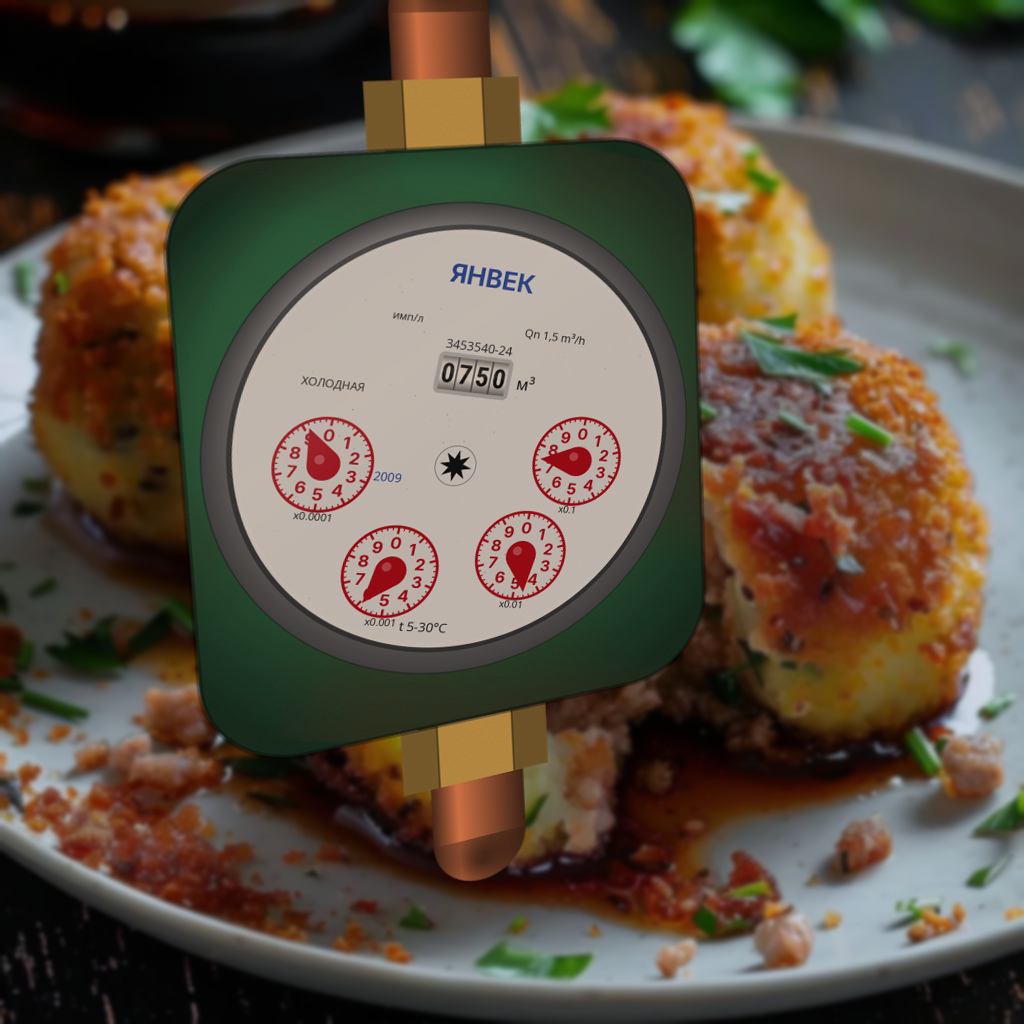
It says 750.7459 m³
